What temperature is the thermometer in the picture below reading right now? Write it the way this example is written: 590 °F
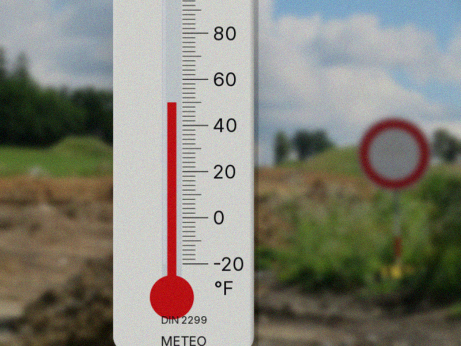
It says 50 °F
